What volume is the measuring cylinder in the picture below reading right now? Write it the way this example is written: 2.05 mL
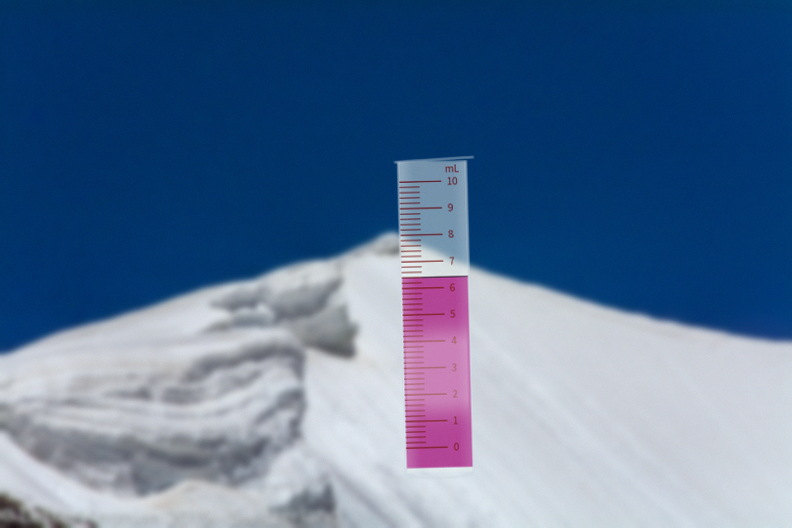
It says 6.4 mL
